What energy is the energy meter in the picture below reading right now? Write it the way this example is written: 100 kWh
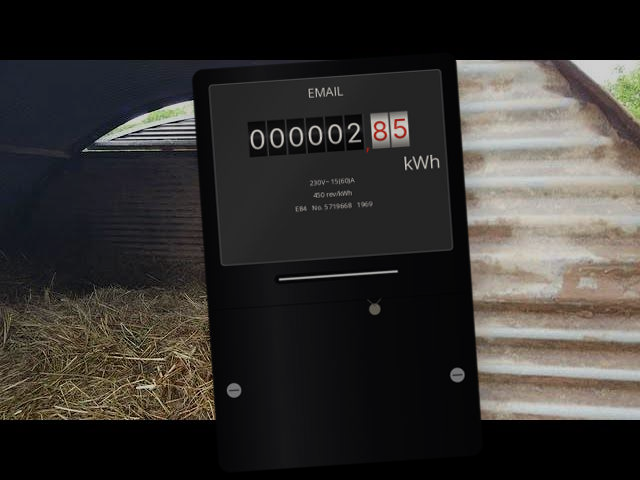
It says 2.85 kWh
